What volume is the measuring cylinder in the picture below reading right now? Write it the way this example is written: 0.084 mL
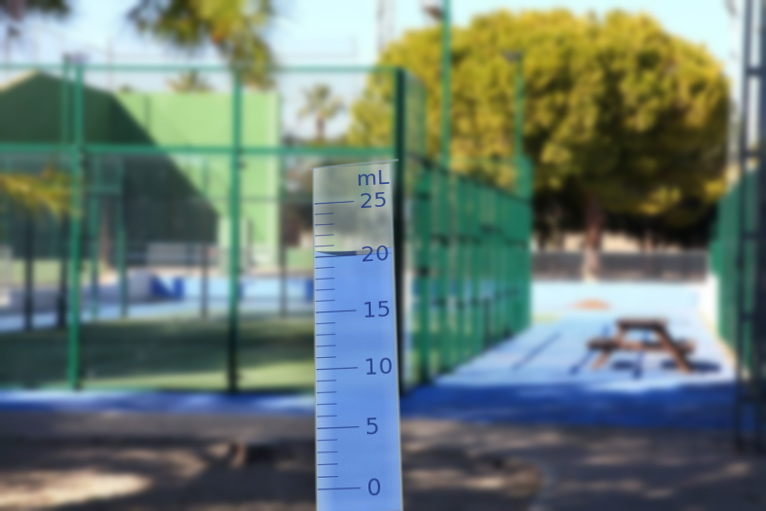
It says 20 mL
